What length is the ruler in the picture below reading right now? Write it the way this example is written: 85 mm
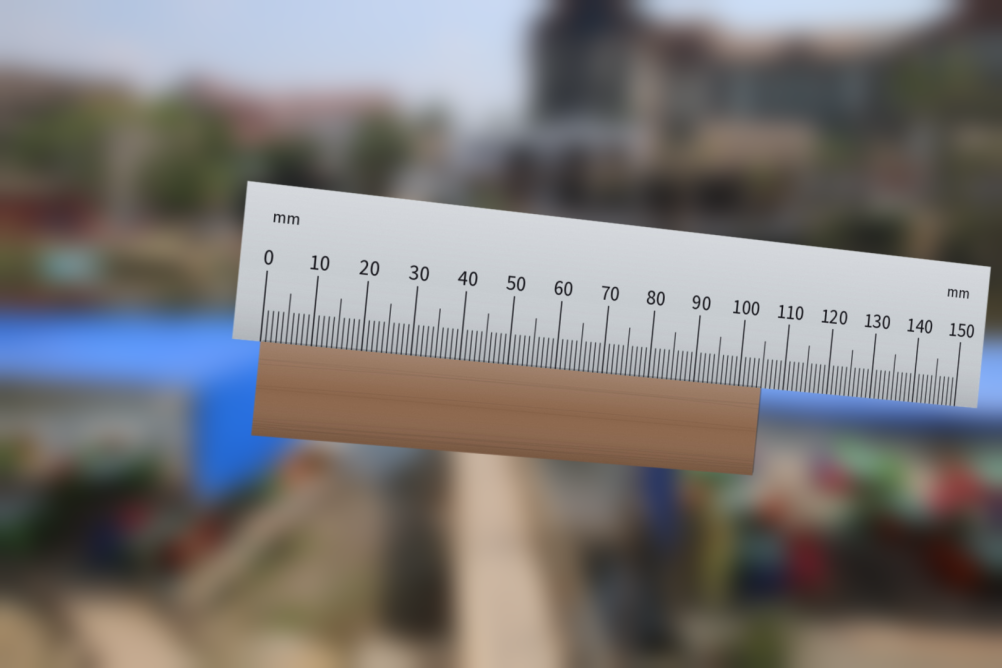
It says 105 mm
